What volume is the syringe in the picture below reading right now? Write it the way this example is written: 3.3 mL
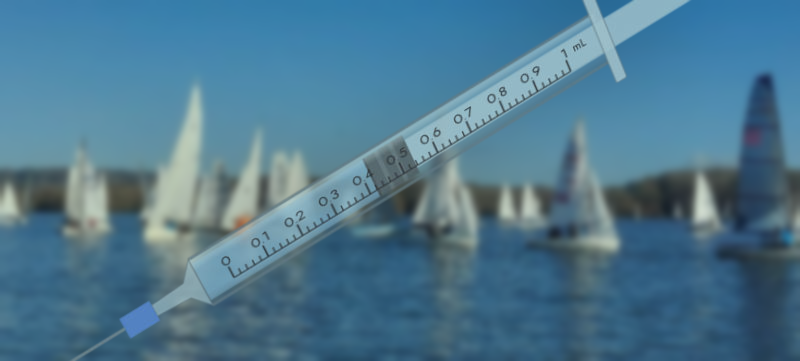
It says 0.42 mL
